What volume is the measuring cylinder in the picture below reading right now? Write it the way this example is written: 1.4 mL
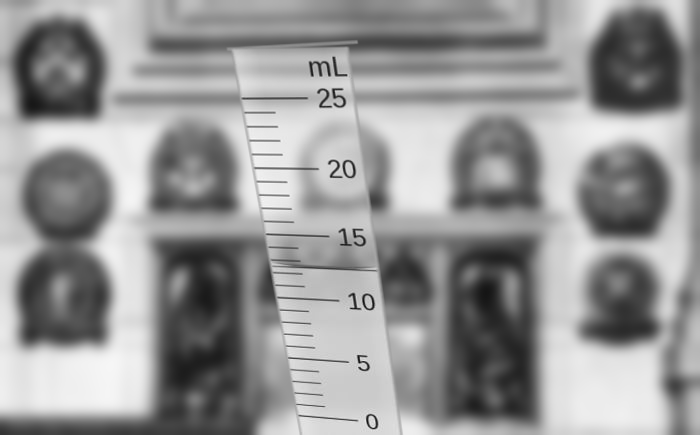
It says 12.5 mL
